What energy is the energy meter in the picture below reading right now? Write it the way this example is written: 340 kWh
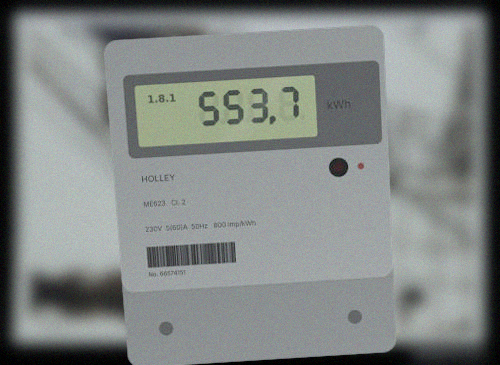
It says 553.7 kWh
